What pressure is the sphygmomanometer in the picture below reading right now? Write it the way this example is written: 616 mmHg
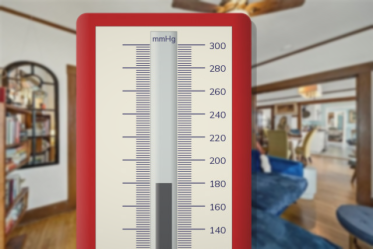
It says 180 mmHg
